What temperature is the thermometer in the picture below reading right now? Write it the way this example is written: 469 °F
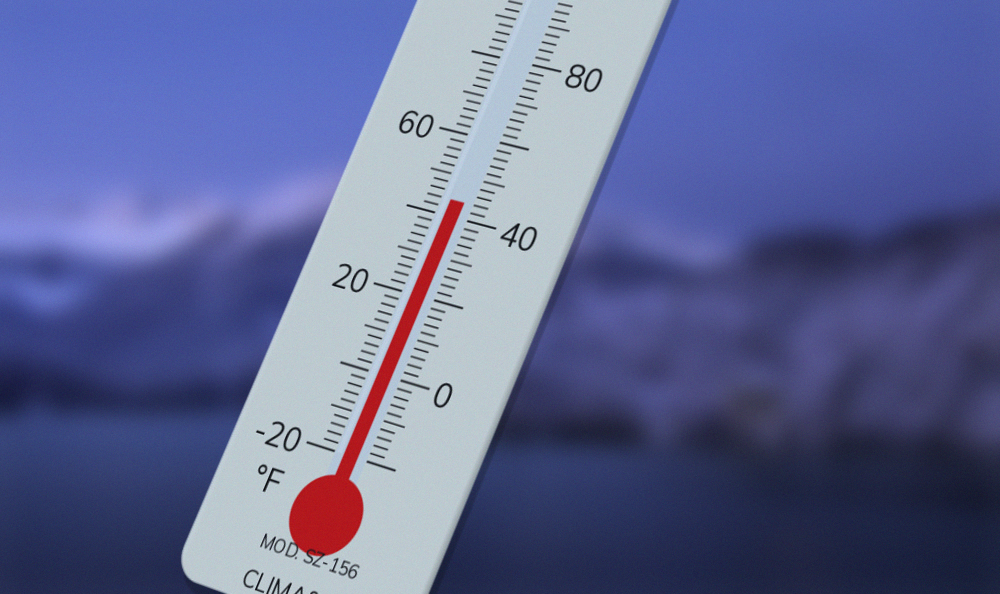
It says 44 °F
